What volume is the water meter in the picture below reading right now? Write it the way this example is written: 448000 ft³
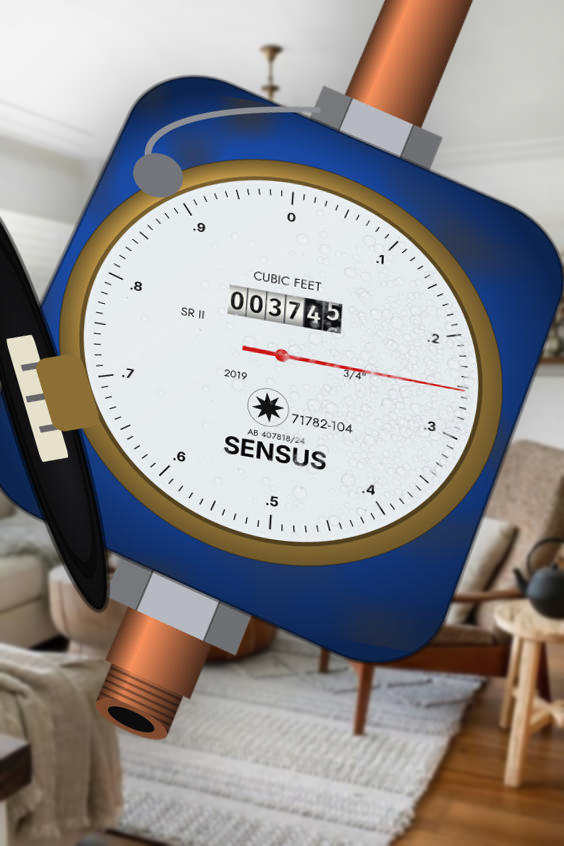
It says 3745.25 ft³
